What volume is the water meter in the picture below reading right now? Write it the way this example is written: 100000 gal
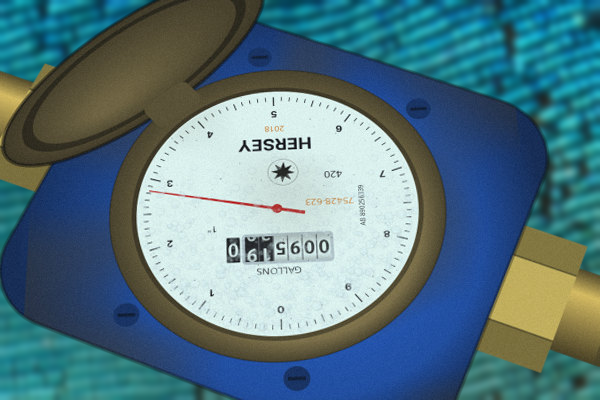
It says 95192.8 gal
